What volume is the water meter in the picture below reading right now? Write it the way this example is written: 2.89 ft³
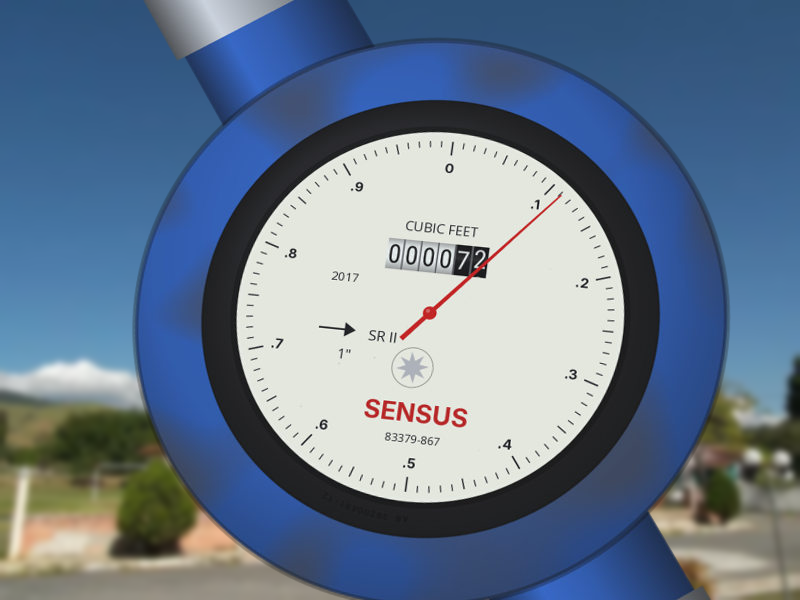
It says 72.11 ft³
